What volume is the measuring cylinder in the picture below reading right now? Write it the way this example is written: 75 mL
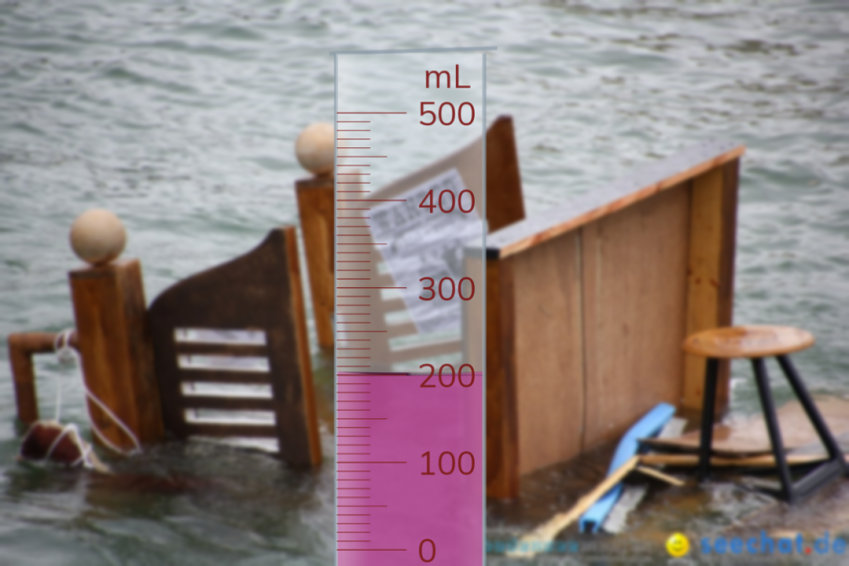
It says 200 mL
